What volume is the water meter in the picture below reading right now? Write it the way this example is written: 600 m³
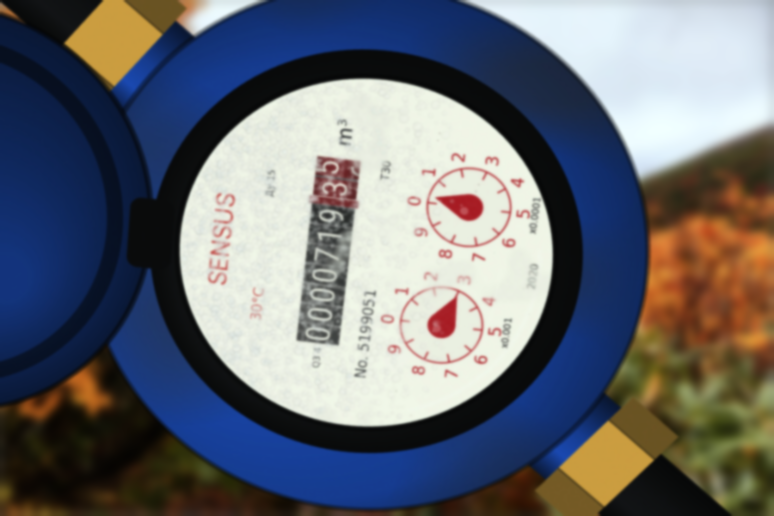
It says 719.3530 m³
